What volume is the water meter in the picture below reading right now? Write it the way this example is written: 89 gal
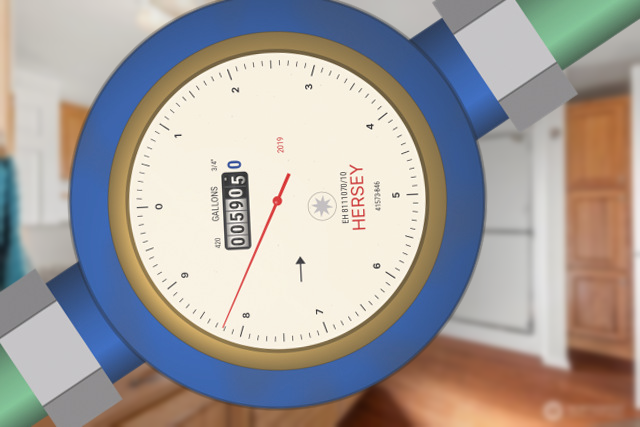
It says 59048.2 gal
